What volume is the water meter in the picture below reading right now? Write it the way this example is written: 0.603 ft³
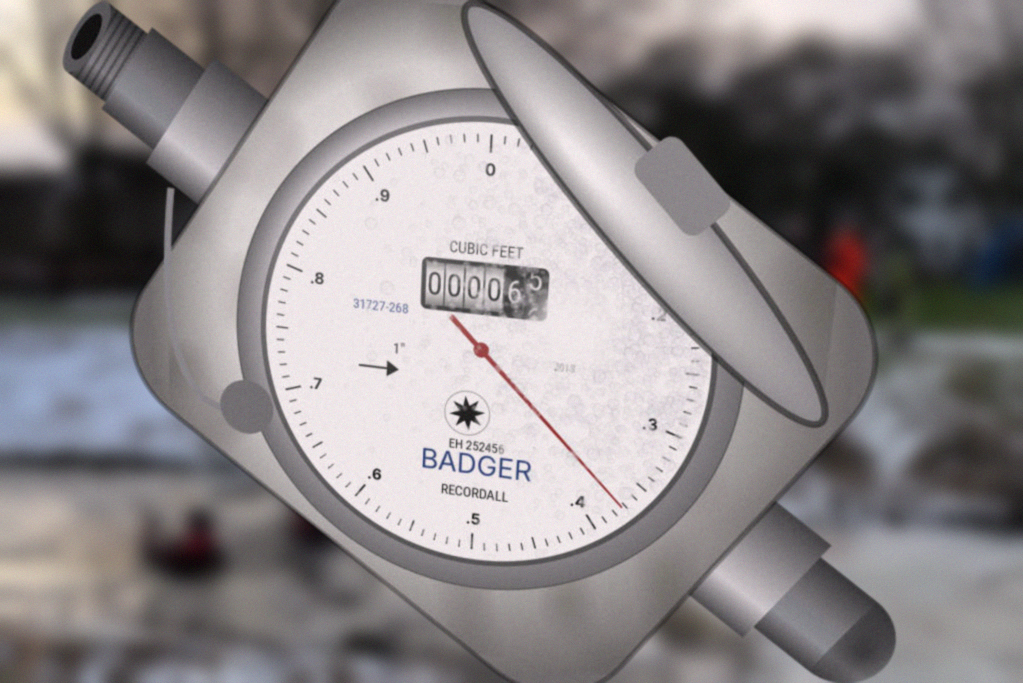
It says 65.37 ft³
